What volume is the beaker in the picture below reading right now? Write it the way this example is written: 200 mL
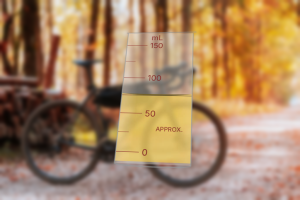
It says 75 mL
